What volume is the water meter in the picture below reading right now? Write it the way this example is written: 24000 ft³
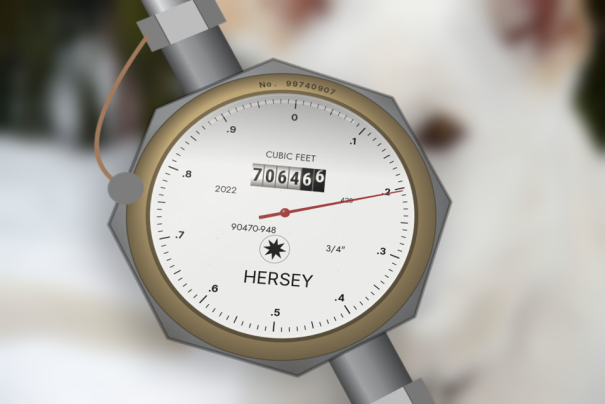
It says 706466.20 ft³
